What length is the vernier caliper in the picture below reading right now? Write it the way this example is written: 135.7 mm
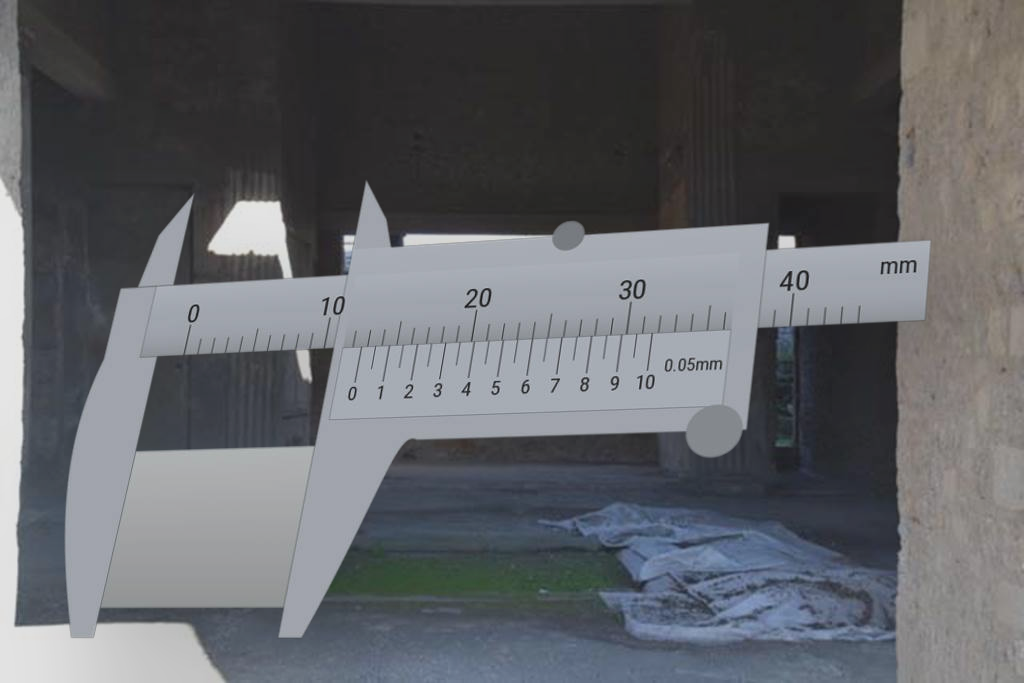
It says 12.6 mm
